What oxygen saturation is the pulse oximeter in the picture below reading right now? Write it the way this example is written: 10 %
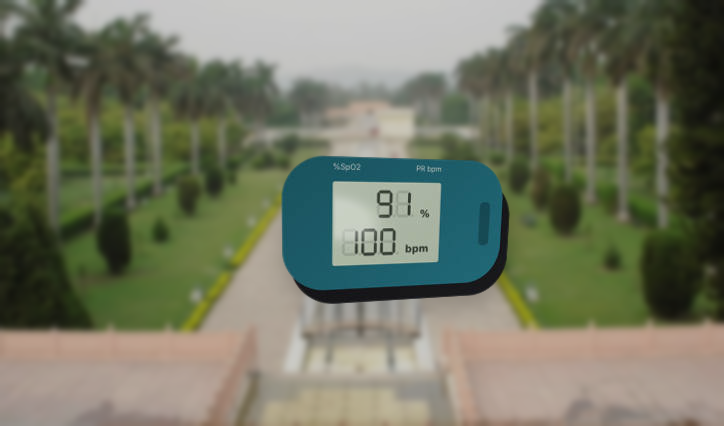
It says 91 %
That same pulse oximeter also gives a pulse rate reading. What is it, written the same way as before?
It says 100 bpm
